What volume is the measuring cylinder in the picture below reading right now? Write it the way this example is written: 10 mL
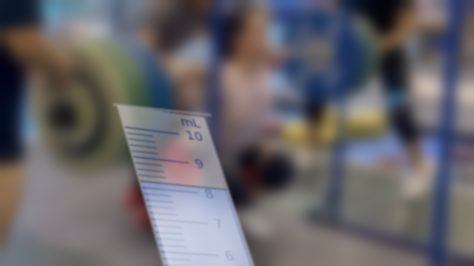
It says 8.2 mL
